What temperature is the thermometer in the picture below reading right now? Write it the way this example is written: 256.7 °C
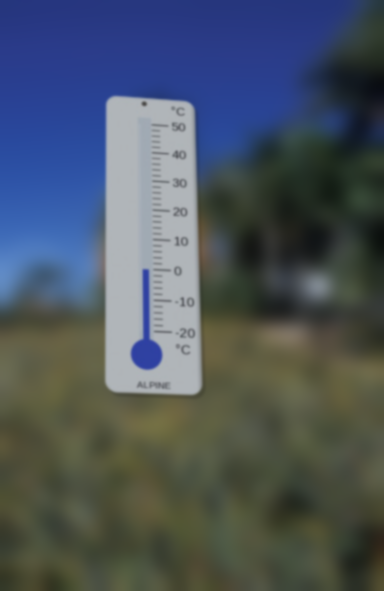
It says 0 °C
